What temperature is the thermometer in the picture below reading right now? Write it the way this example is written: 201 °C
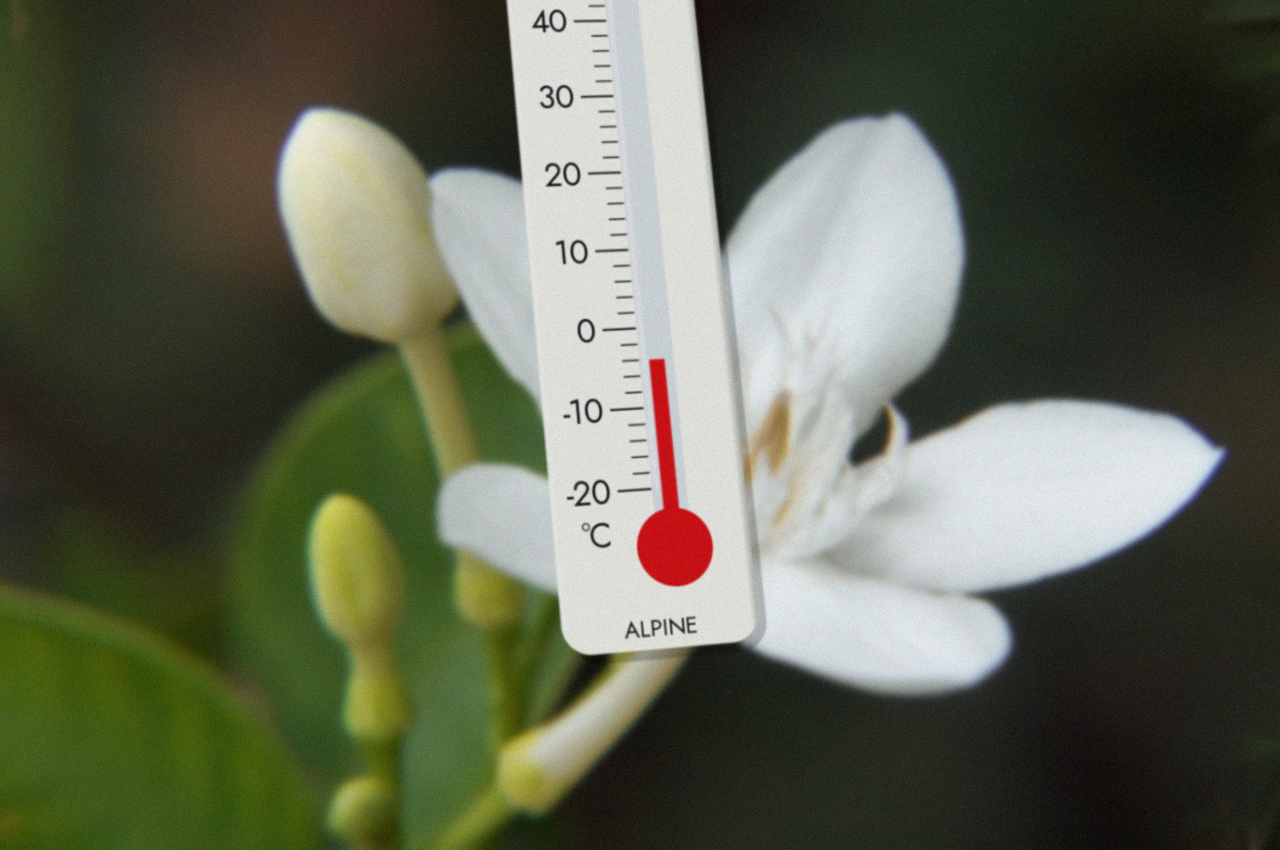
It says -4 °C
